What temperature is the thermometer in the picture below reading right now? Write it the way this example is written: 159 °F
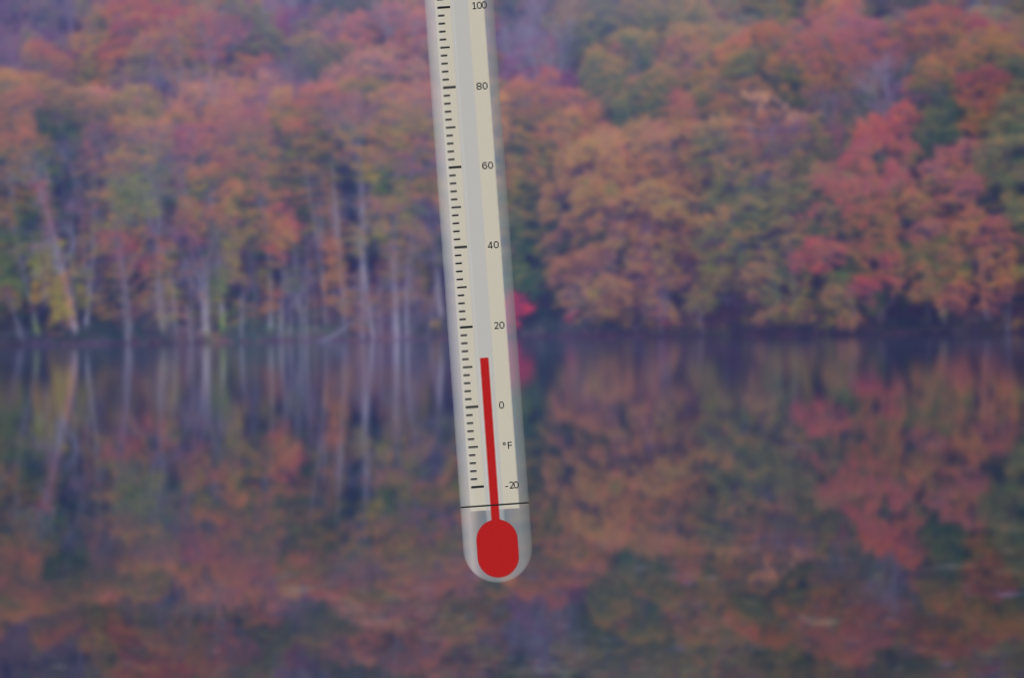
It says 12 °F
